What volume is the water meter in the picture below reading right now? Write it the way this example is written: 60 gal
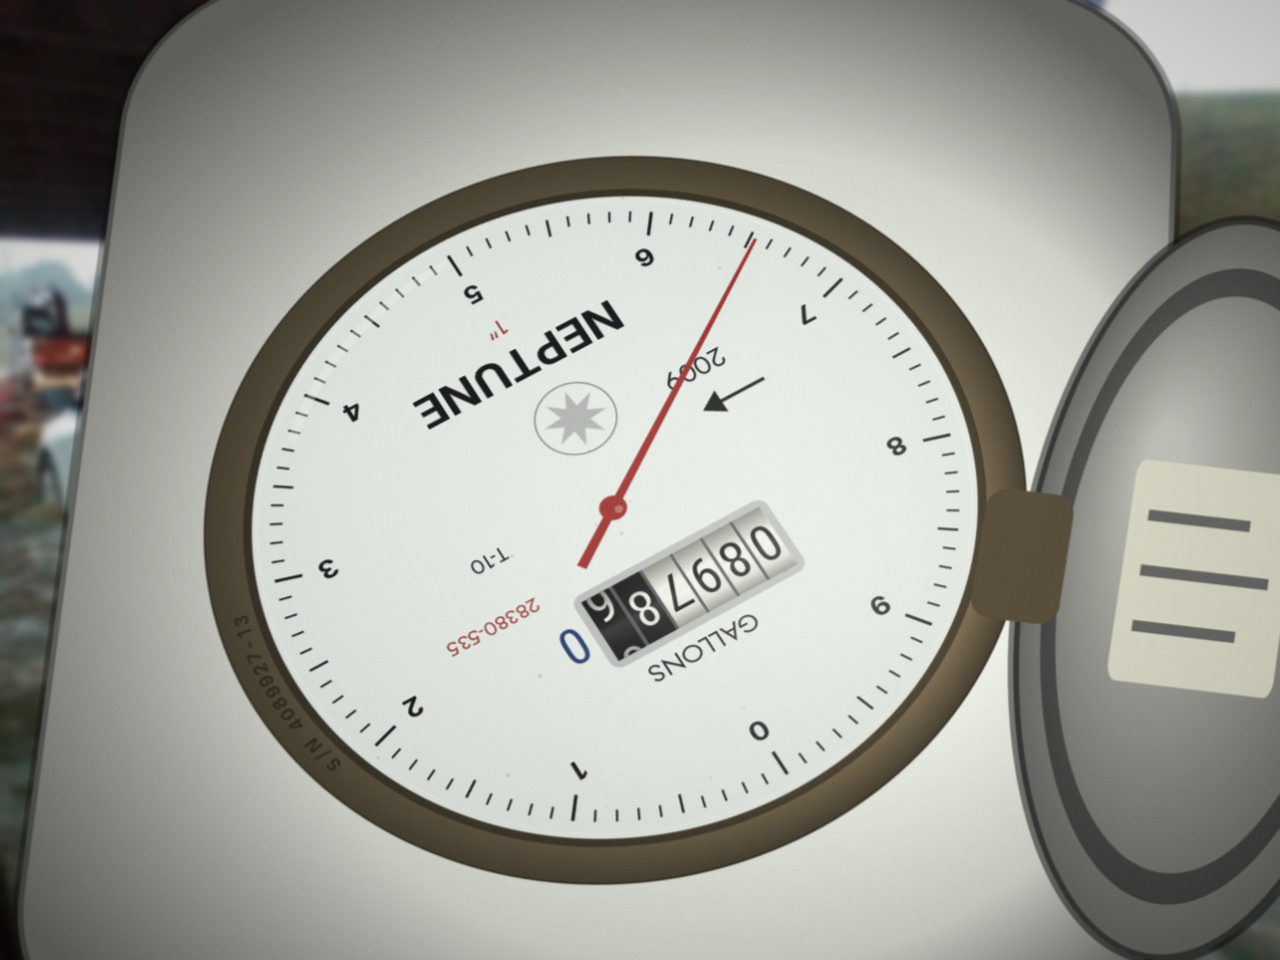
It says 897856.5 gal
